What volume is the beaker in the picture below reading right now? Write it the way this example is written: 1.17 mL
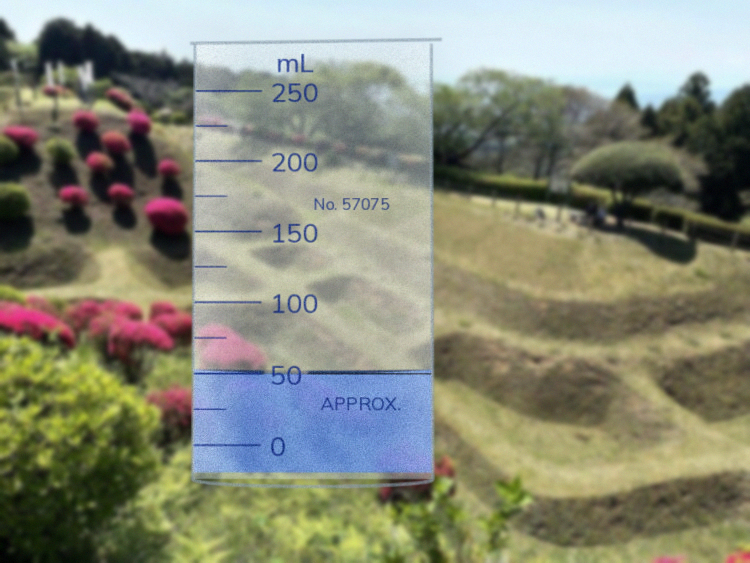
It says 50 mL
